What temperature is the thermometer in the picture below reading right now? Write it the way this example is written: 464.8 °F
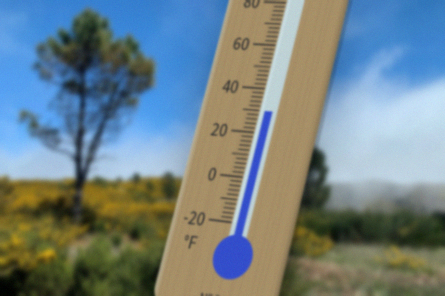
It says 30 °F
